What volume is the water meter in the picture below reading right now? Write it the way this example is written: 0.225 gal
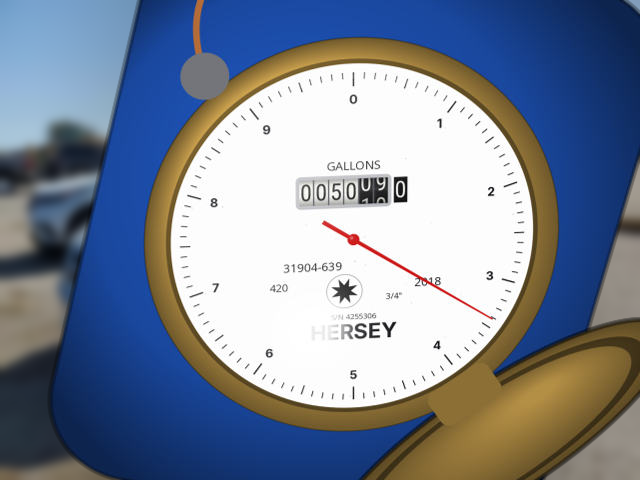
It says 50093.4 gal
